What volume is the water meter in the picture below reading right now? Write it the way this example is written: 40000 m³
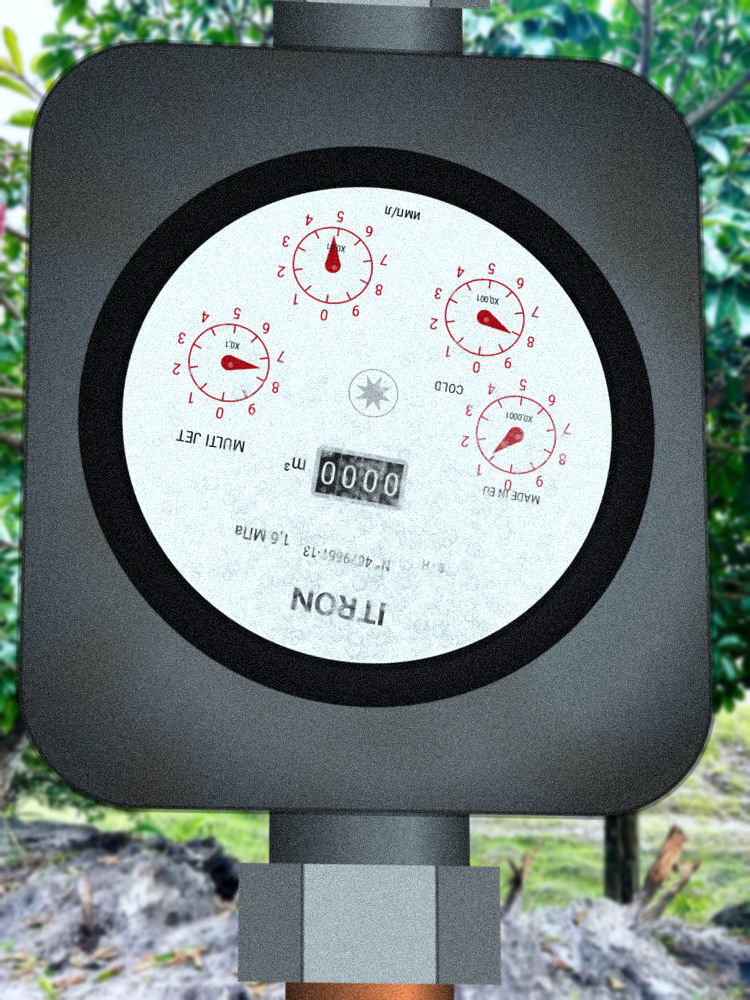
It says 0.7481 m³
